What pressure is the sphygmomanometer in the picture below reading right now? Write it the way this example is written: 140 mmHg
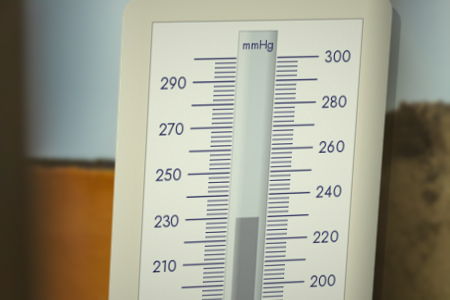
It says 230 mmHg
